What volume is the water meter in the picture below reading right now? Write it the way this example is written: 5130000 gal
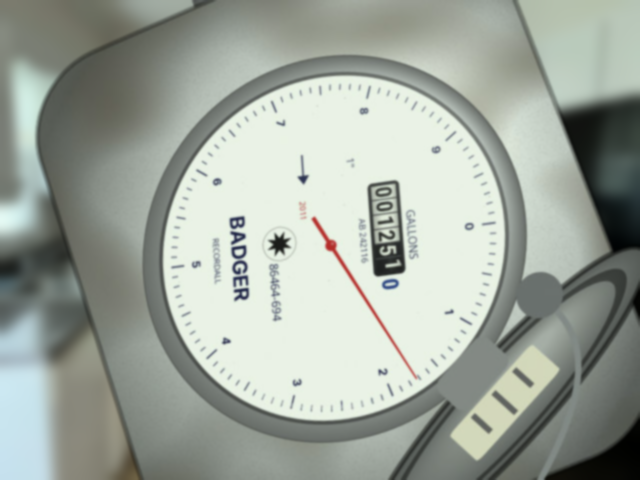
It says 12511.7 gal
